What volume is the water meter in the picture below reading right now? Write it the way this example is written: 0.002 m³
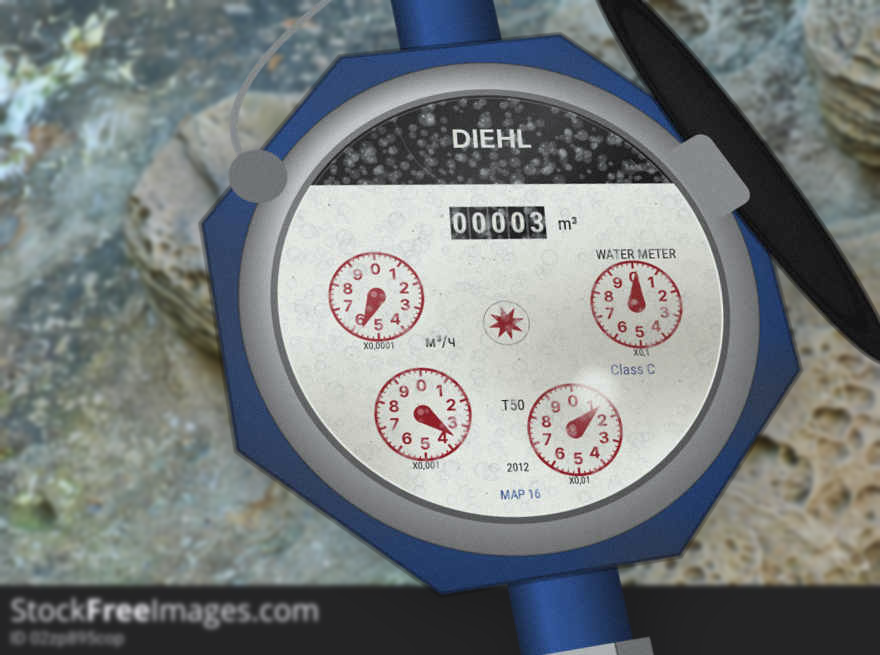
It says 3.0135 m³
